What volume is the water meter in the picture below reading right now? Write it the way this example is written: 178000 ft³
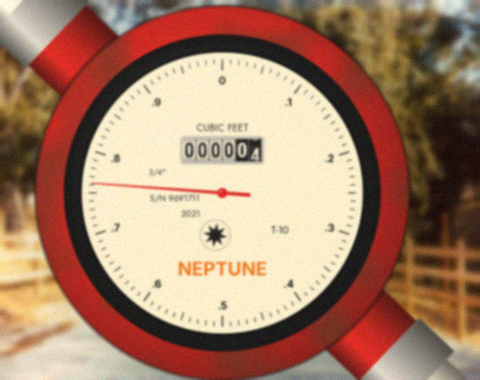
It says 3.76 ft³
